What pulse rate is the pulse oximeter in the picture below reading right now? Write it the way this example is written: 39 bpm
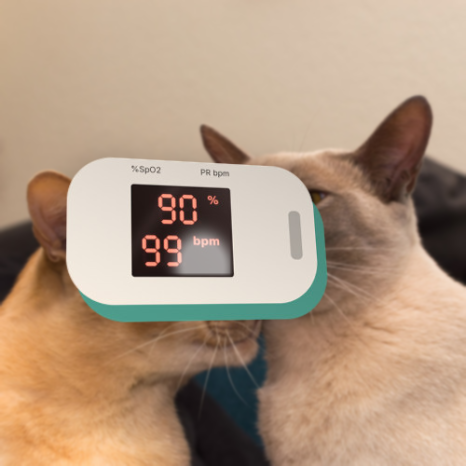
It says 99 bpm
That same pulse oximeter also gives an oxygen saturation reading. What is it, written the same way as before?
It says 90 %
